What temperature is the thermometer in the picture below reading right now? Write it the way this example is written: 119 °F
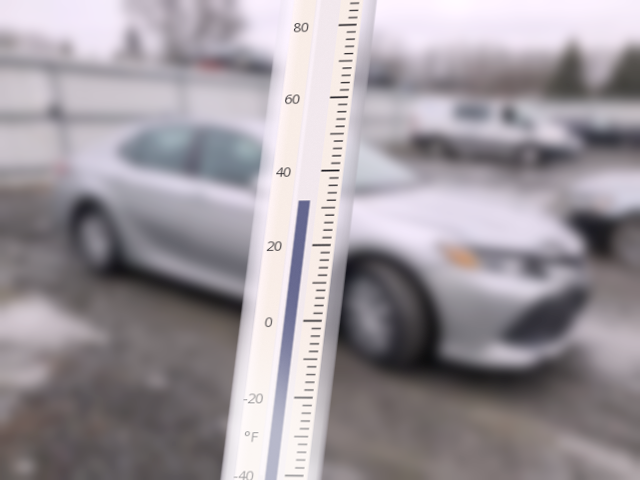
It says 32 °F
